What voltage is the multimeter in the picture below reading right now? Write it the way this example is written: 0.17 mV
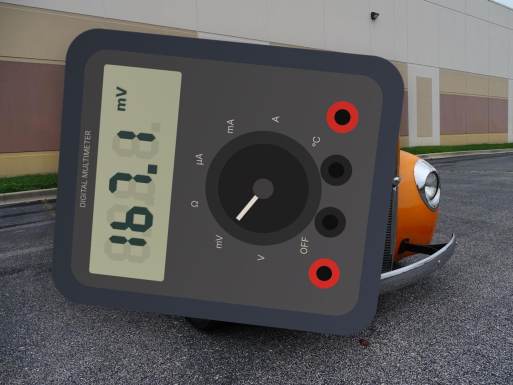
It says 167.1 mV
